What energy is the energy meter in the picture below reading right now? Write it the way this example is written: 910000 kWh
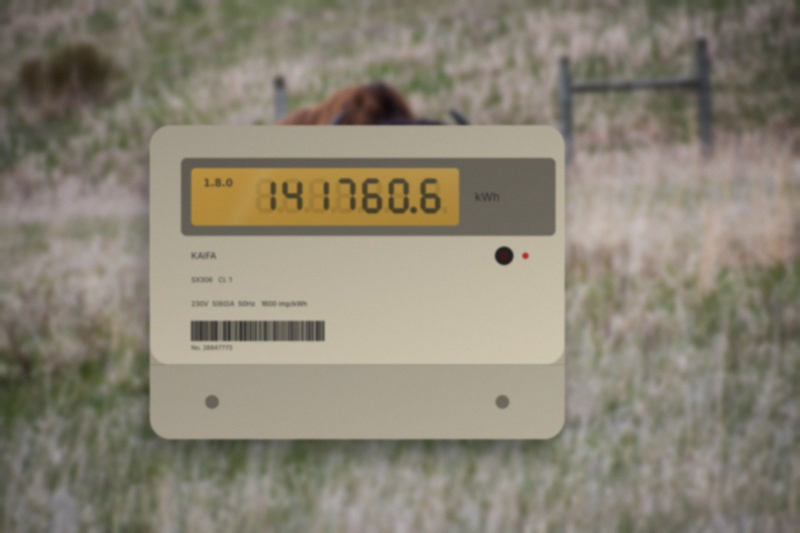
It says 141760.6 kWh
